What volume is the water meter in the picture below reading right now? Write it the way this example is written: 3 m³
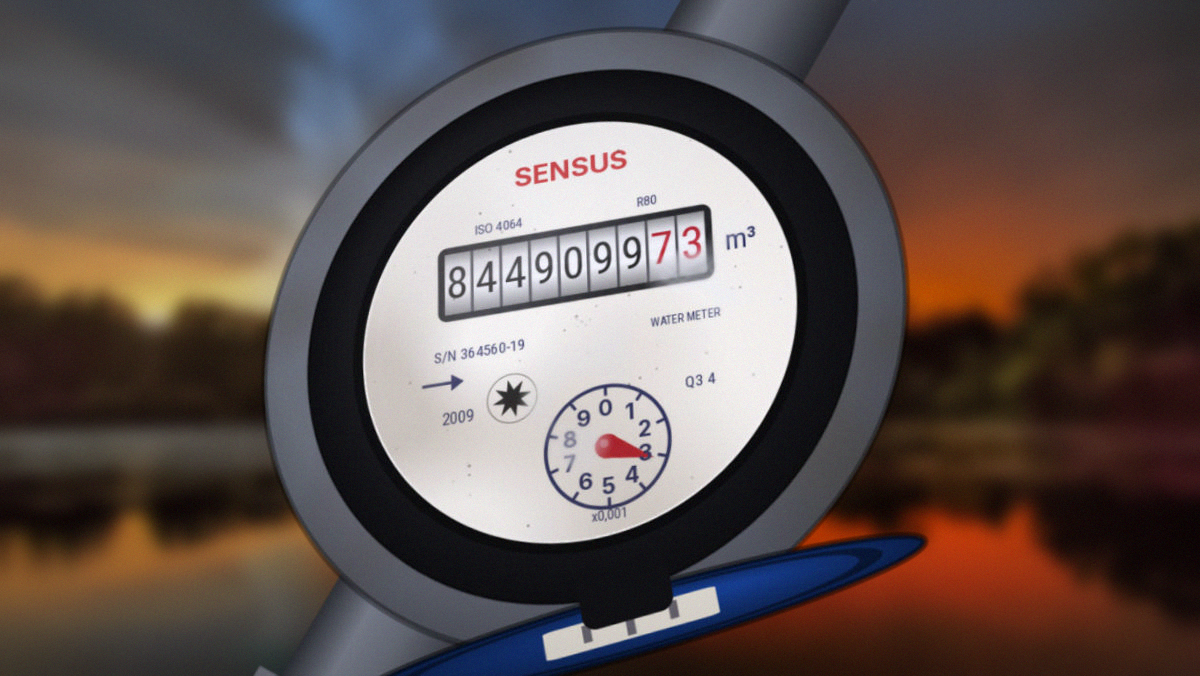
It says 8449099.733 m³
